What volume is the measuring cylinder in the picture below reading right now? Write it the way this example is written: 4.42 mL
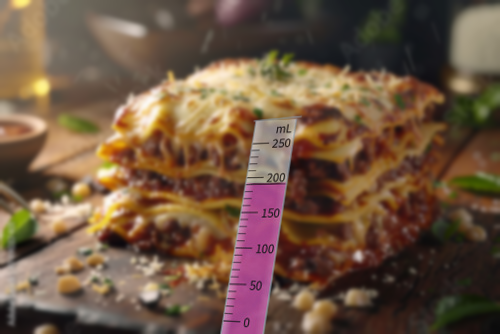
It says 190 mL
